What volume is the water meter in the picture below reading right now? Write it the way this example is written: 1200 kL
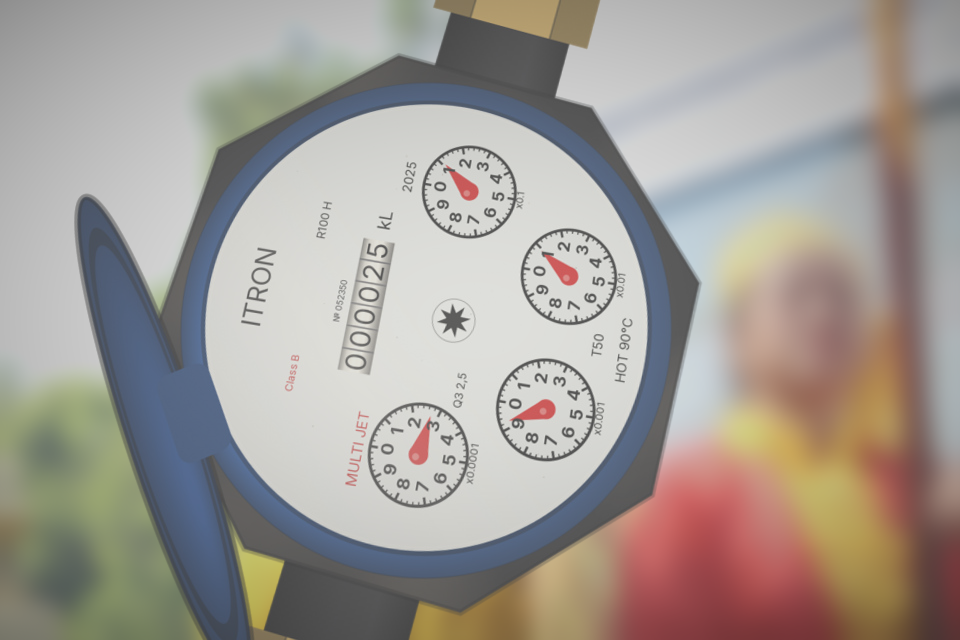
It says 25.1092 kL
